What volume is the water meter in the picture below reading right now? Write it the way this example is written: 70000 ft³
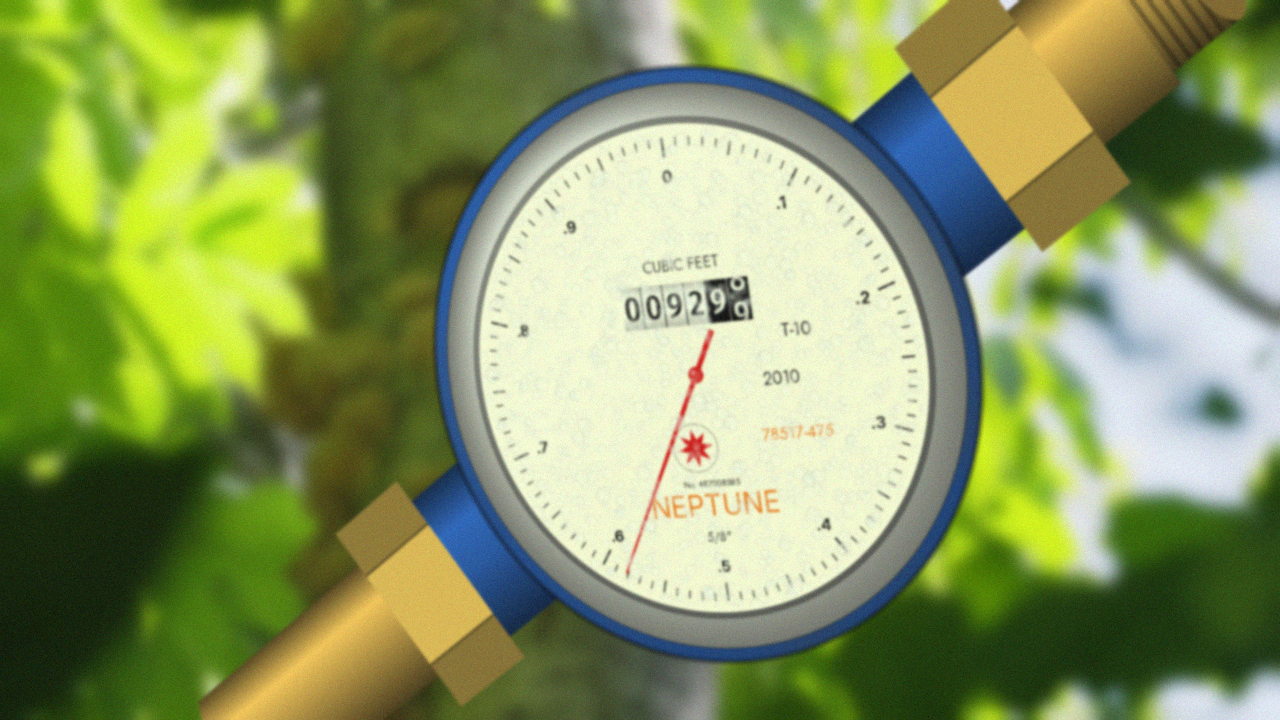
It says 9298.58 ft³
